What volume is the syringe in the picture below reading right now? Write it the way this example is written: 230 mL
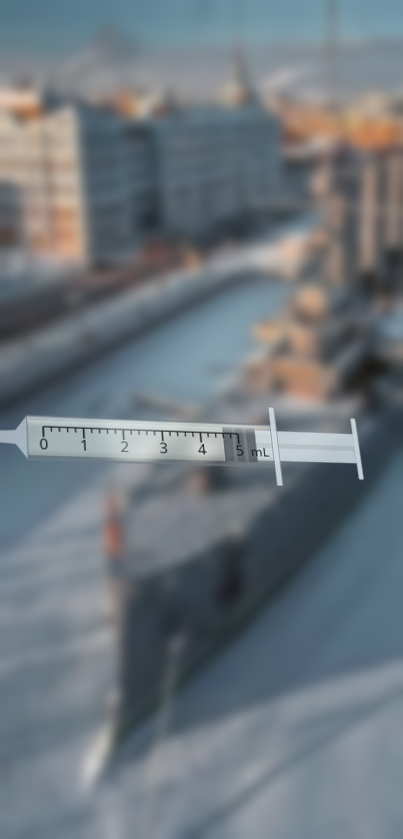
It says 4.6 mL
